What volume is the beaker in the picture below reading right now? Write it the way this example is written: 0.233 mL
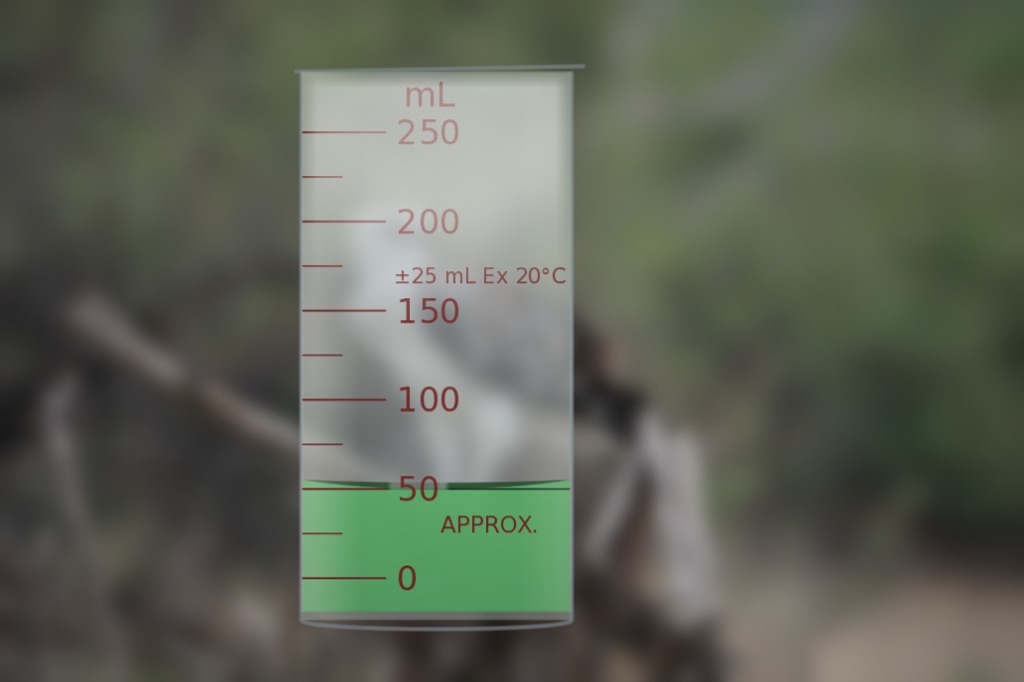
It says 50 mL
